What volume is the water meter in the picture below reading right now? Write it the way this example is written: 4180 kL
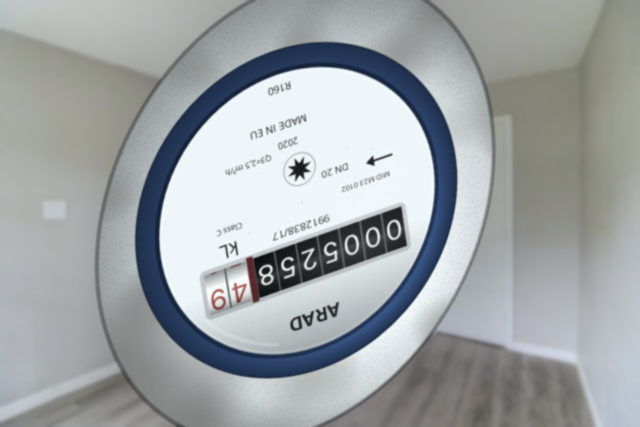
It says 5258.49 kL
